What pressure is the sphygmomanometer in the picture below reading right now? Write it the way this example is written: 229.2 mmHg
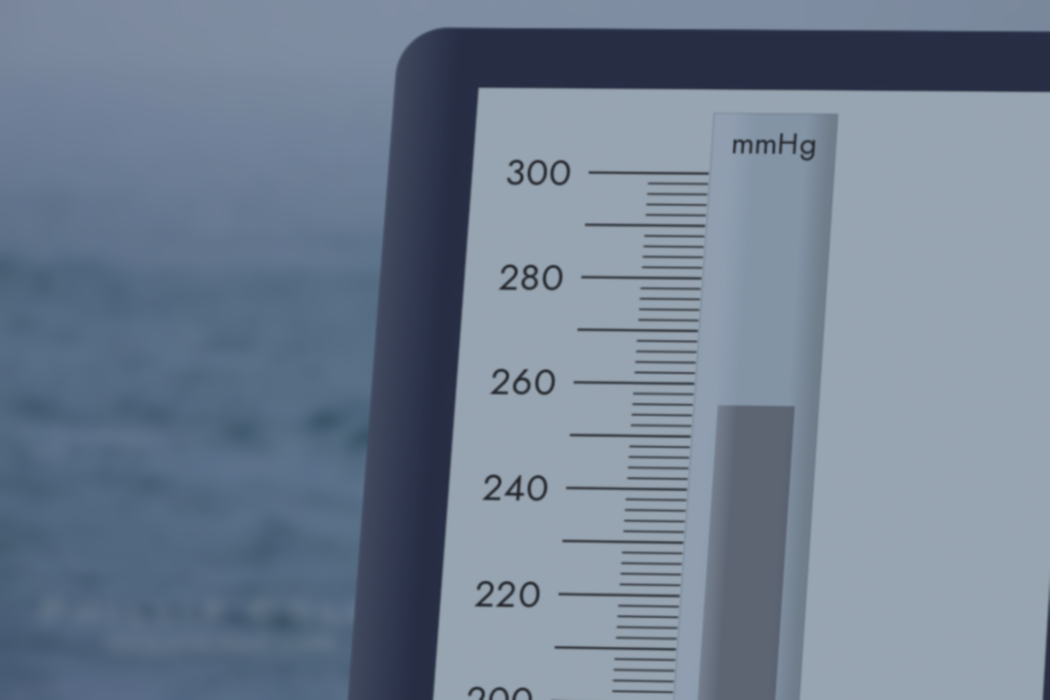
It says 256 mmHg
